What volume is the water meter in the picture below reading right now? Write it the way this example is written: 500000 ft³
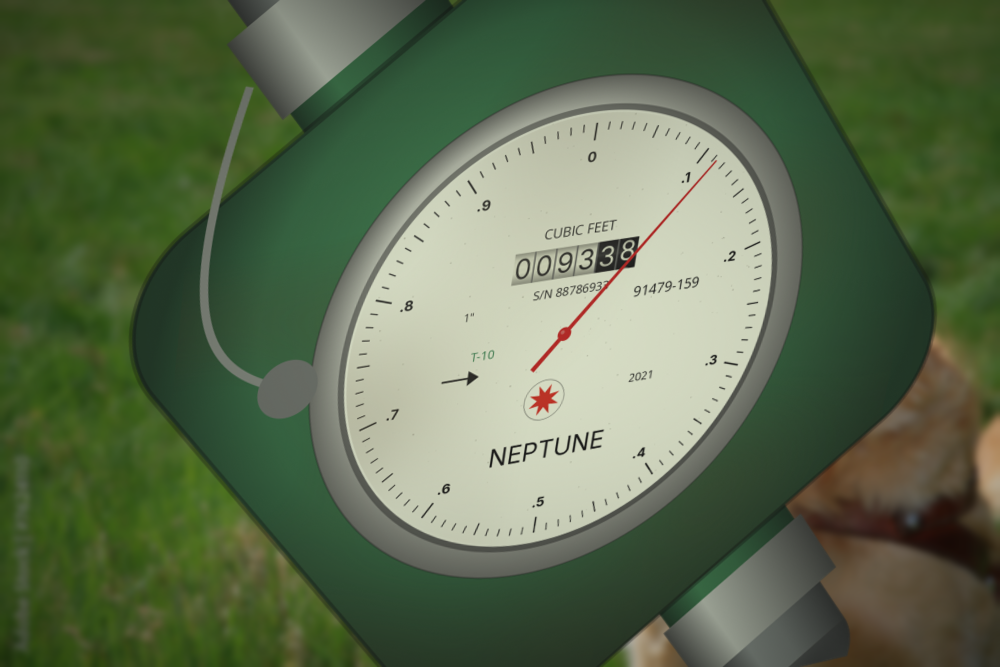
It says 9338.11 ft³
